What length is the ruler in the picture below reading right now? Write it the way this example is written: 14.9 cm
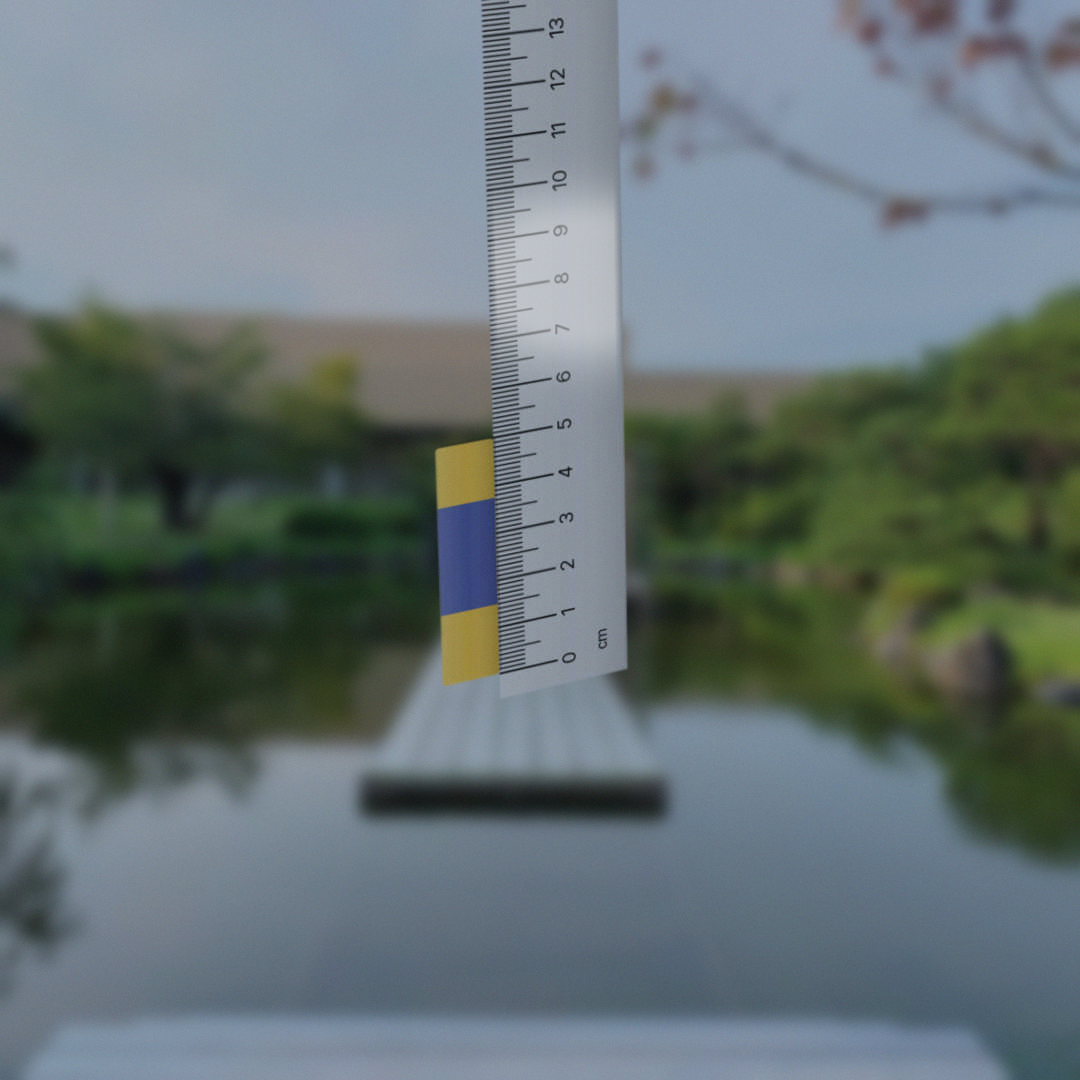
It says 5 cm
